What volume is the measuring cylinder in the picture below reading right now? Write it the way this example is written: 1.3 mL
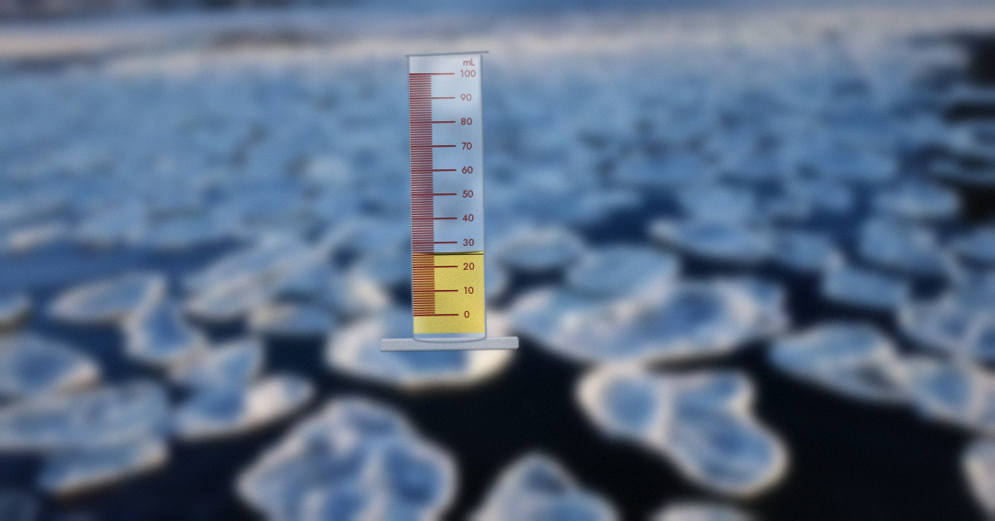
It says 25 mL
